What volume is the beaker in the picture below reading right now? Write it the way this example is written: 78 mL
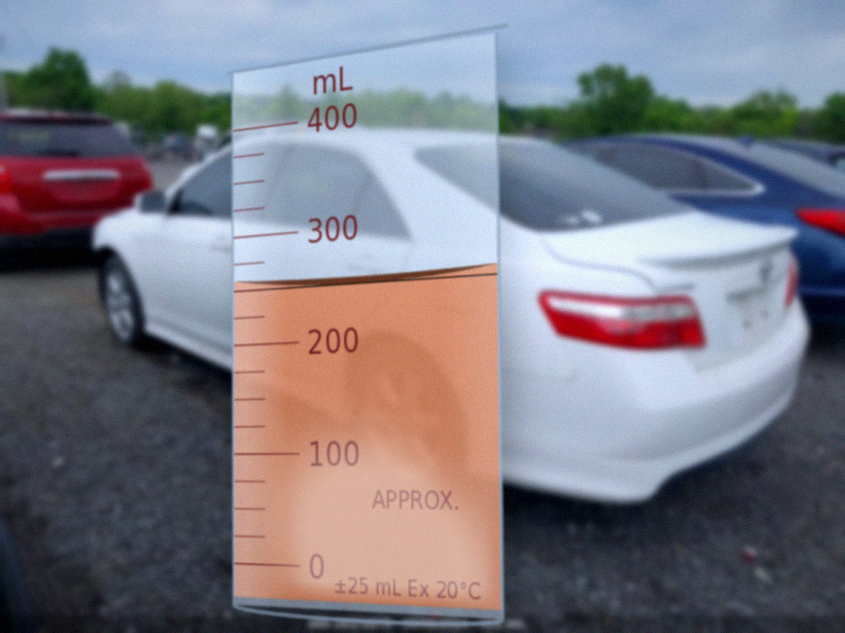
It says 250 mL
